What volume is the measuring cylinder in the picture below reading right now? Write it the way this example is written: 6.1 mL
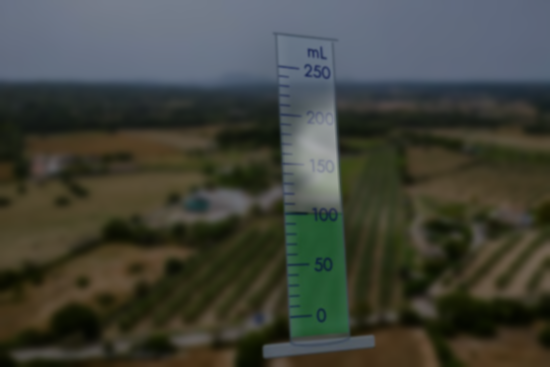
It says 100 mL
